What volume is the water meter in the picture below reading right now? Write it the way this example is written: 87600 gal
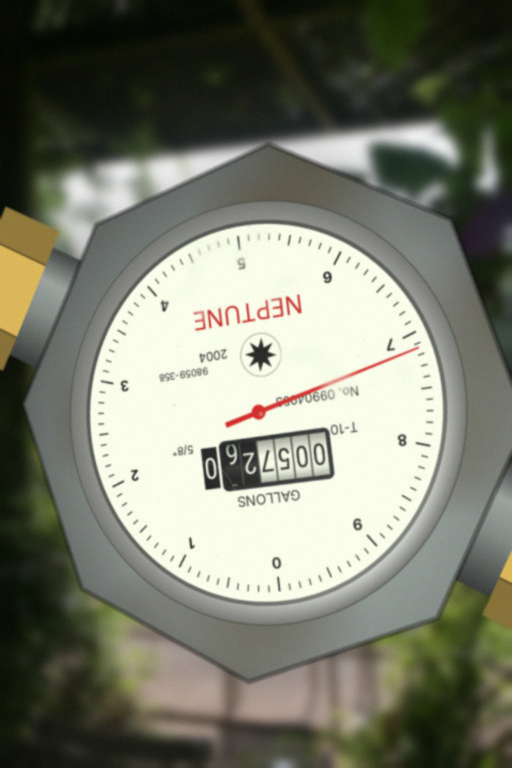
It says 57257.1 gal
